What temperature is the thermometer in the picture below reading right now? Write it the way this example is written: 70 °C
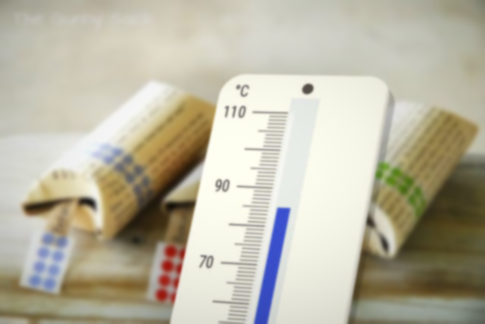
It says 85 °C
